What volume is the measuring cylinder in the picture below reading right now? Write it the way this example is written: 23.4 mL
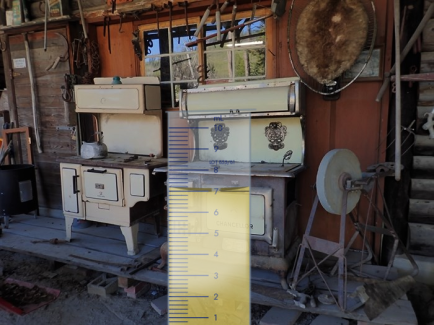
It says 7 mL
